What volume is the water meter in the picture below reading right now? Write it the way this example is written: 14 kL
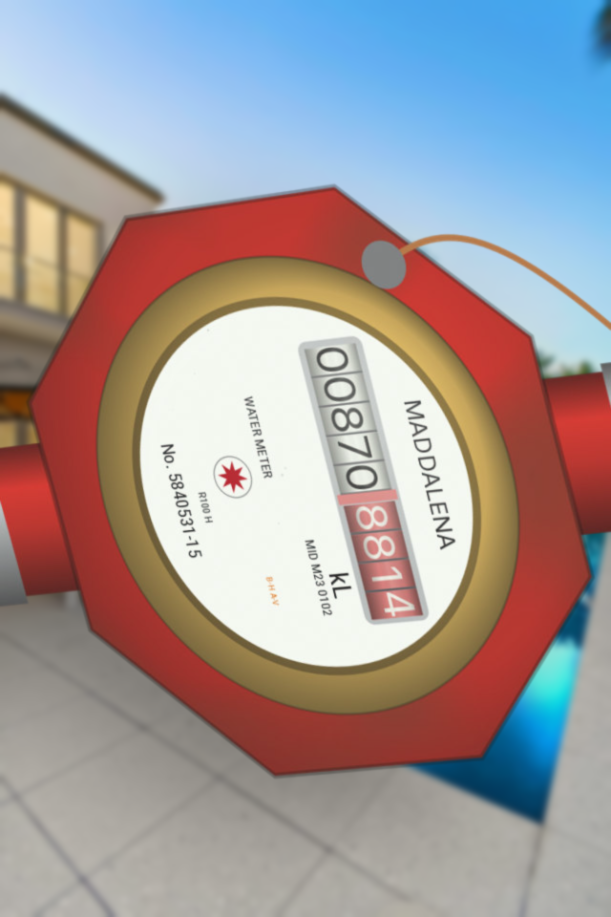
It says 870.8814 kL
